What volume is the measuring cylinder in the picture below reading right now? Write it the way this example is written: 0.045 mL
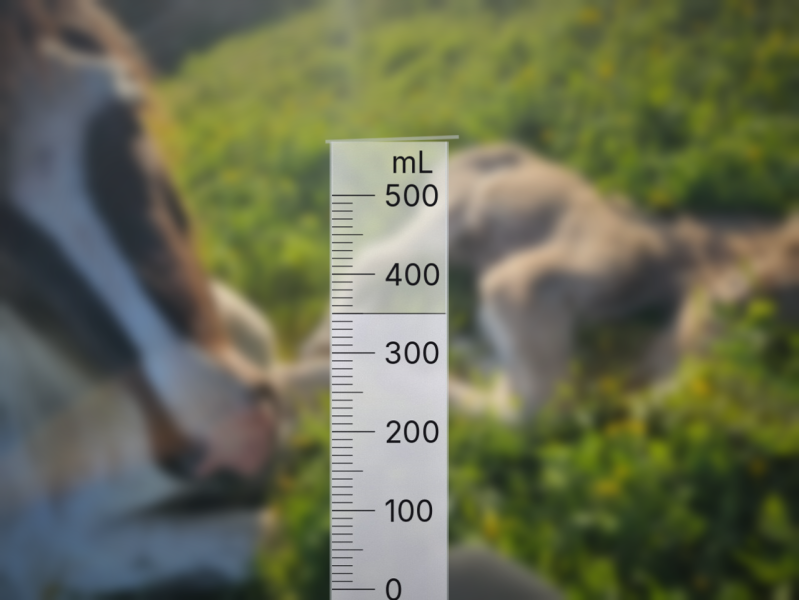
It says 350 mL
